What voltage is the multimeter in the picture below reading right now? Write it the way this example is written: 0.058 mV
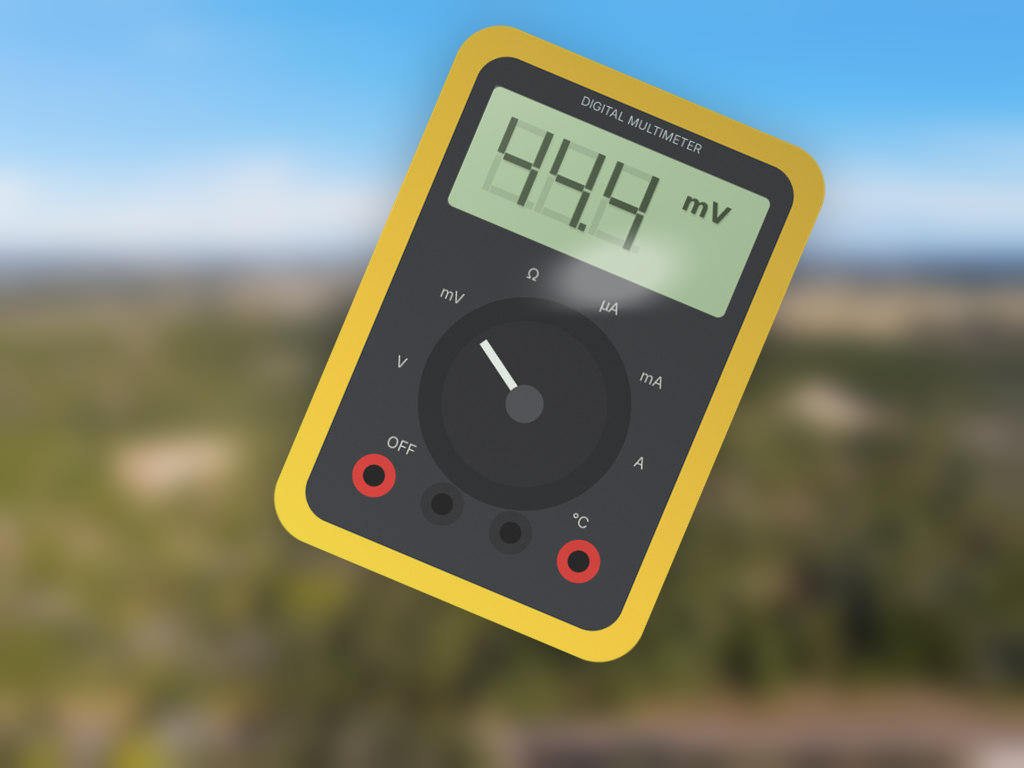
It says 44.4 mV
